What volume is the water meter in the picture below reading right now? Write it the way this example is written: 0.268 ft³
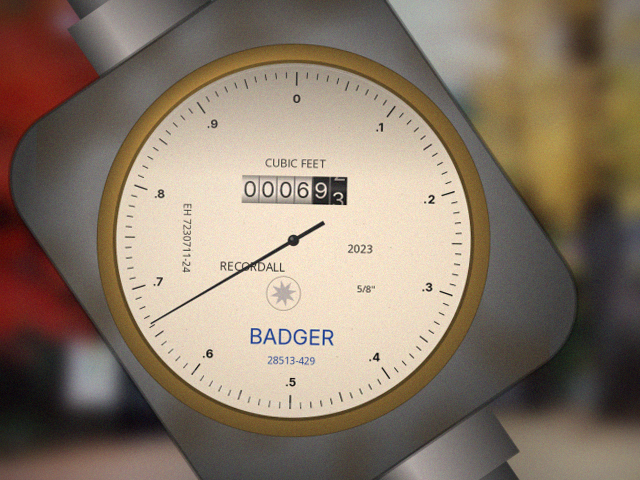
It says 692.66 ft³
